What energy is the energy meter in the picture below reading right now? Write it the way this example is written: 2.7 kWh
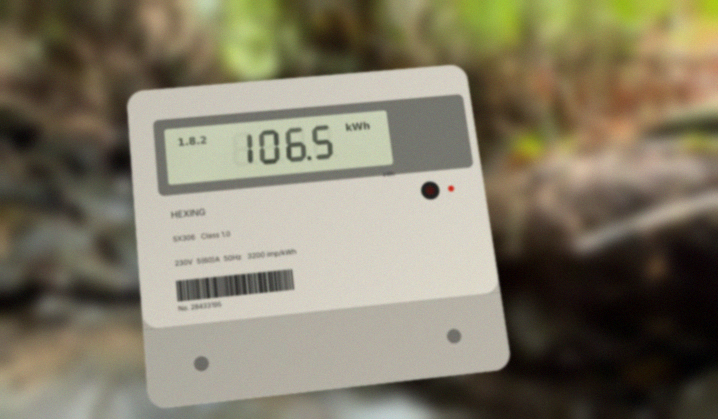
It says 106.5 kWh
